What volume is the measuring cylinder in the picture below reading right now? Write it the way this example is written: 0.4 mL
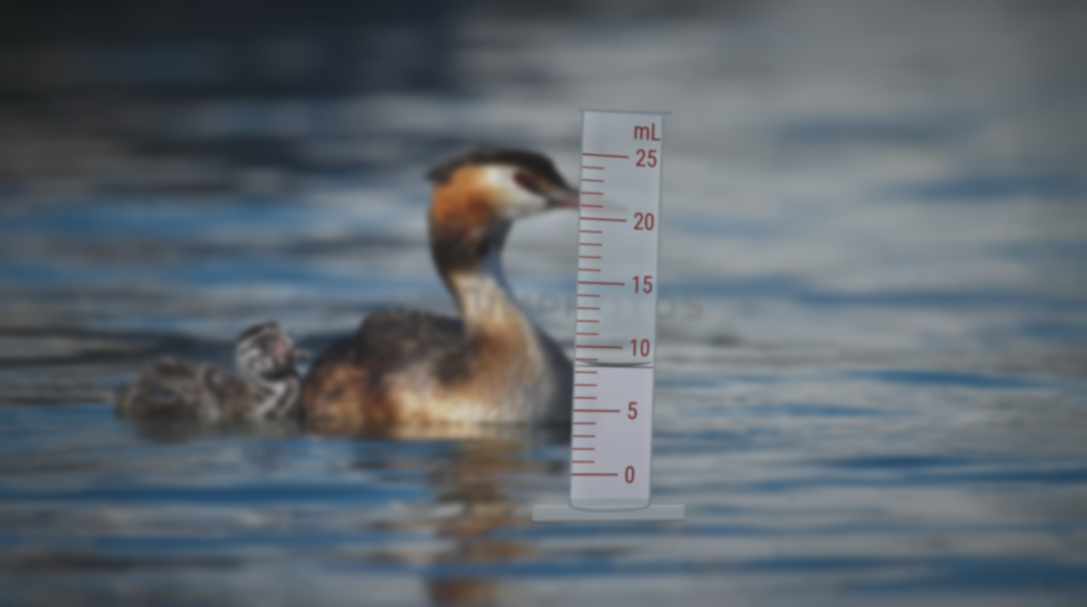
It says 8.5 mL
